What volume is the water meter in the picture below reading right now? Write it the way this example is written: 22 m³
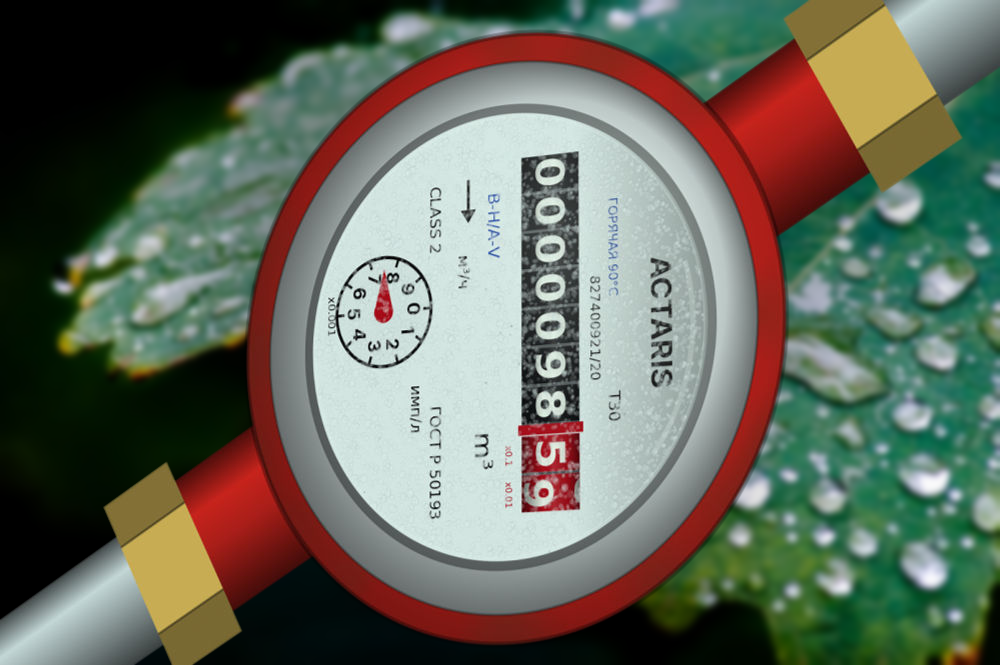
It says 98.587 m³
